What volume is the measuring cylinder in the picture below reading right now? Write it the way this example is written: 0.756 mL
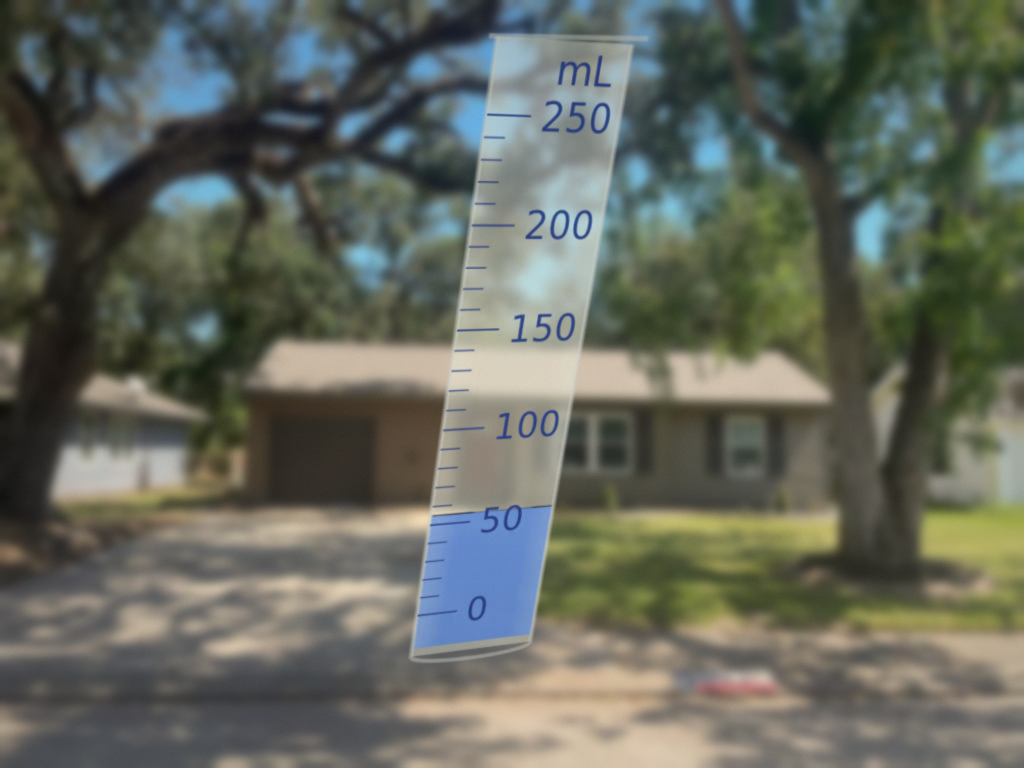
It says 55 mL
